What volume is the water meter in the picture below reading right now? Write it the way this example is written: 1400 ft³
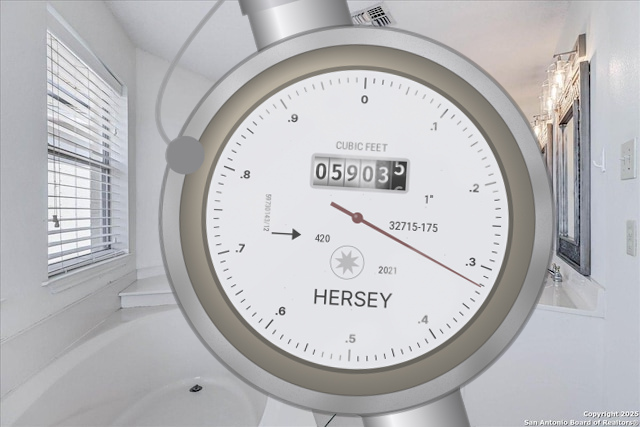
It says 59035.32 ft³
